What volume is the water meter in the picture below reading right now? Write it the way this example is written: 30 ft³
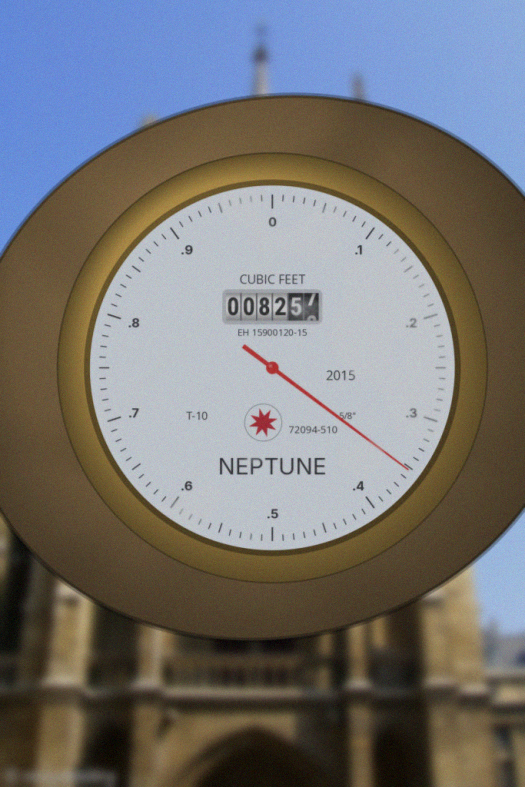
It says 8257.35 ft³
